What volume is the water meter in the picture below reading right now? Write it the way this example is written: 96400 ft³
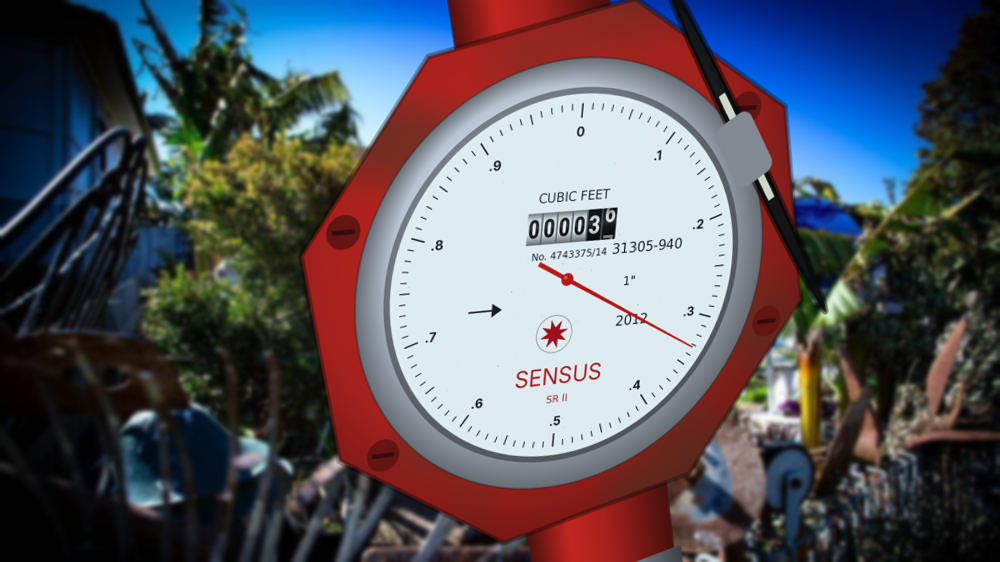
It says 36.33 ft³
